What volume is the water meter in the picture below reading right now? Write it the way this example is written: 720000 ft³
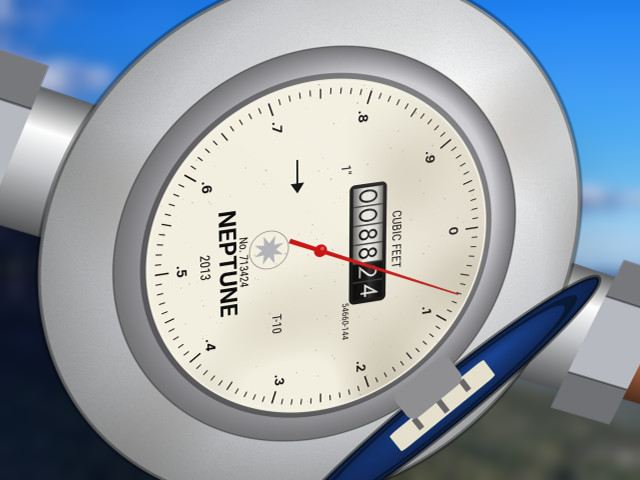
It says 8824.07 ft³
